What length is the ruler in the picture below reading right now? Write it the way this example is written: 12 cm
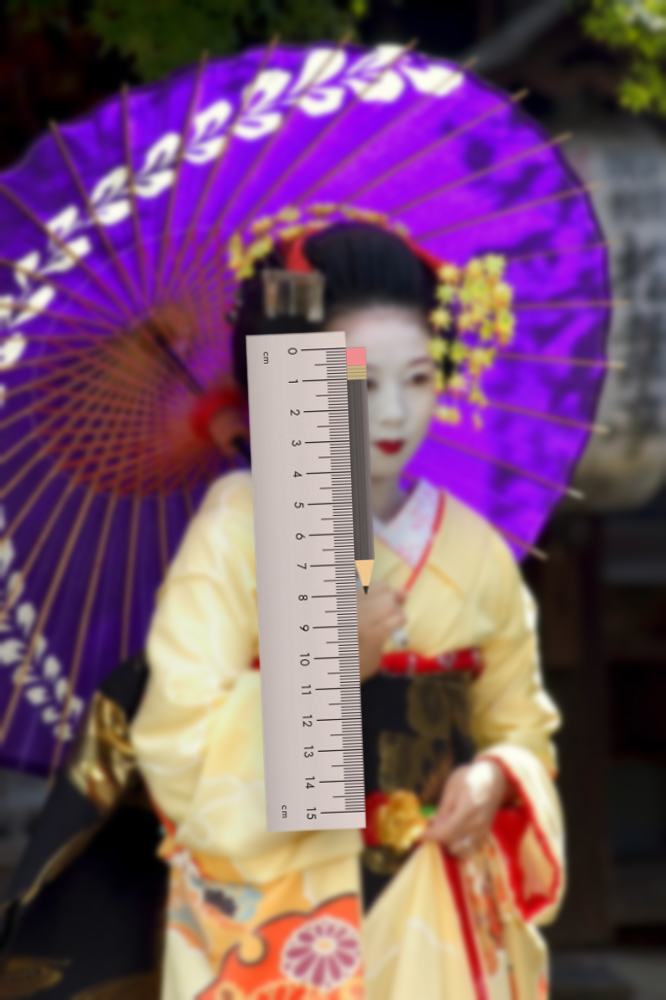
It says 8 cm
